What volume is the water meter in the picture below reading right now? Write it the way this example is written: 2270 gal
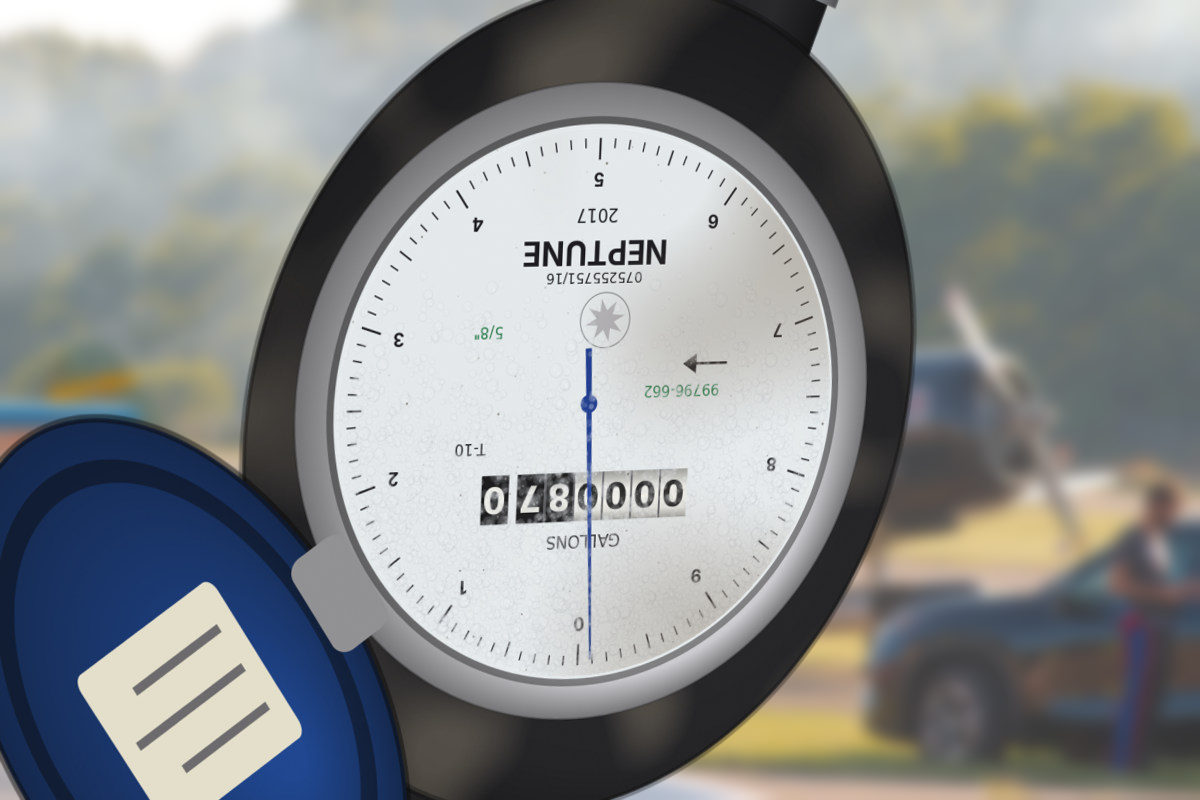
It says 869.9 gal
